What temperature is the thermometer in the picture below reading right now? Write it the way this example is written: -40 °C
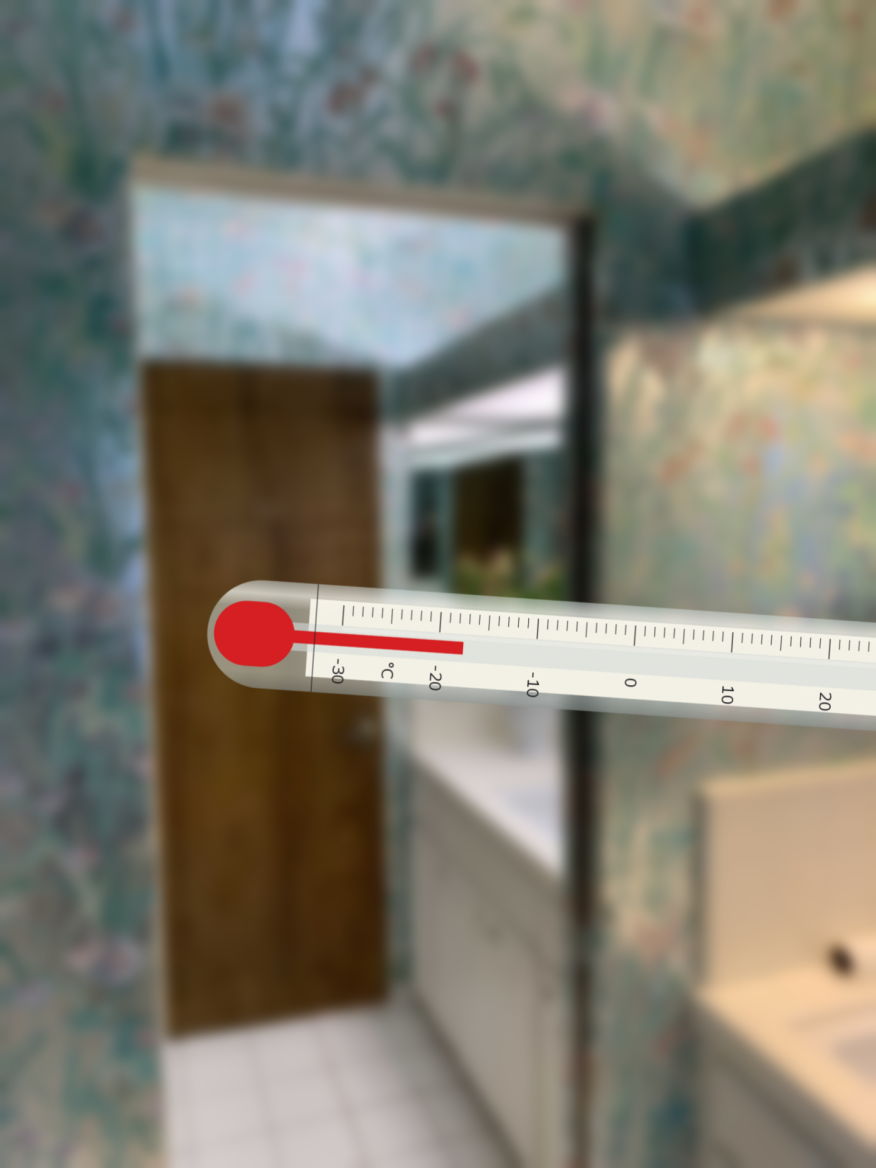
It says -17.5 °C
